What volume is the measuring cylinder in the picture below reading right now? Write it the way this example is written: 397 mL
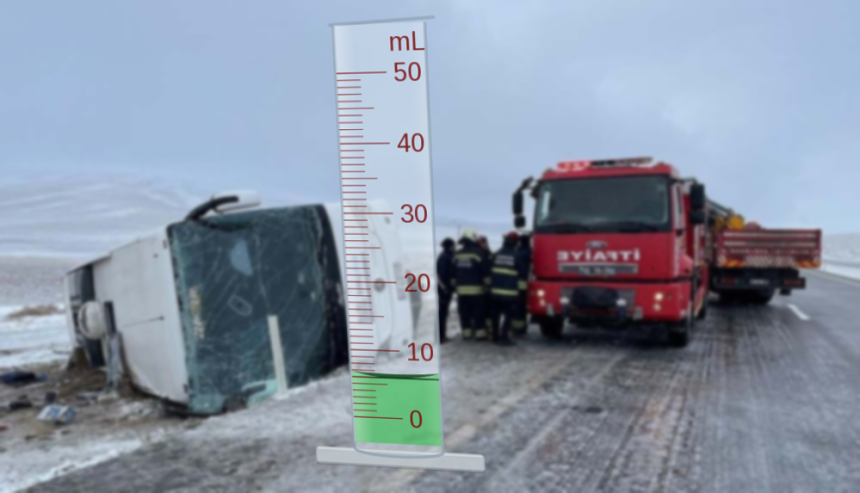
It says 6 mL
